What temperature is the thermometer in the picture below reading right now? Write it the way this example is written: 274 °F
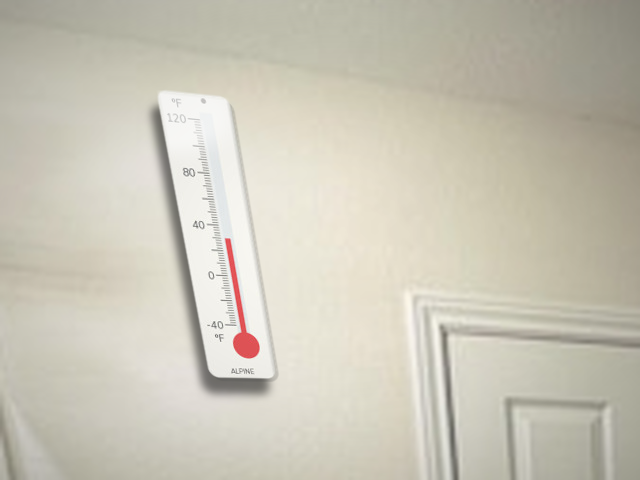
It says 30 °F
